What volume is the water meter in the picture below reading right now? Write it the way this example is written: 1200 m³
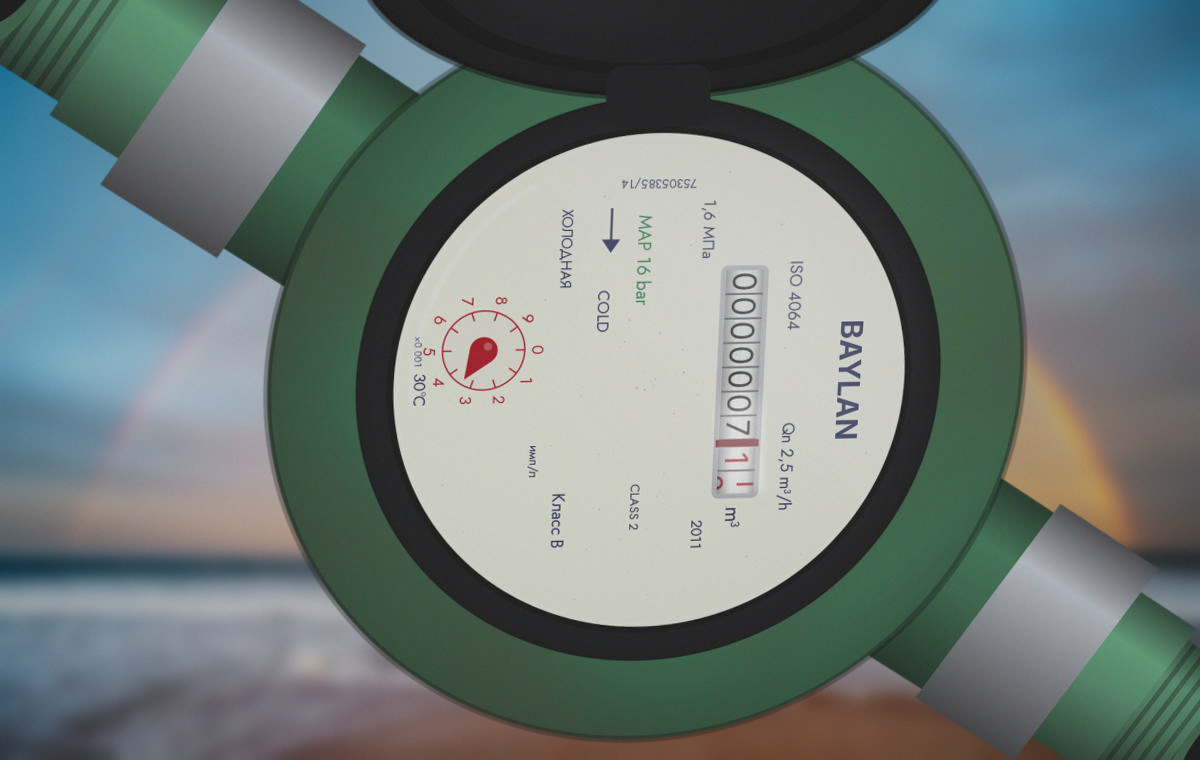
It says 7.113 m³
